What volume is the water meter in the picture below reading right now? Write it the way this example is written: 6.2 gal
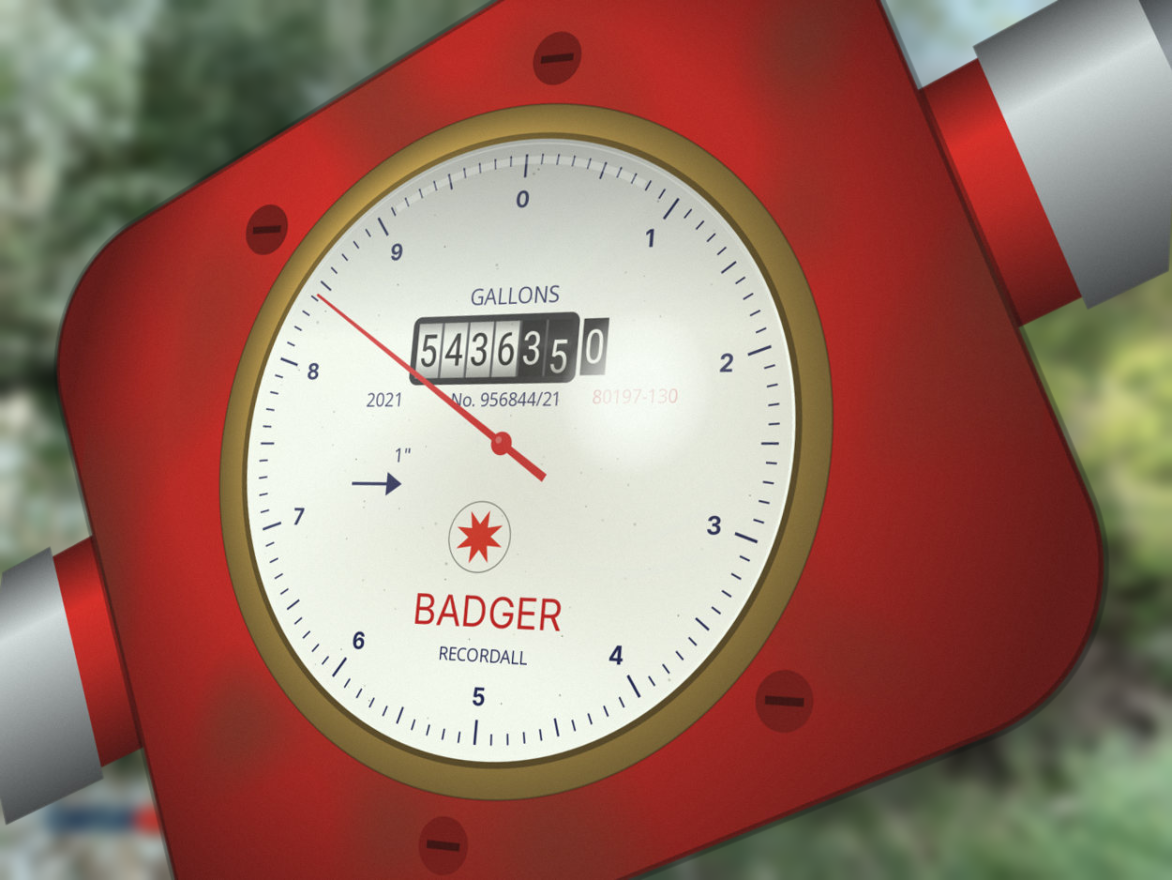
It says 5436348.4 gal
